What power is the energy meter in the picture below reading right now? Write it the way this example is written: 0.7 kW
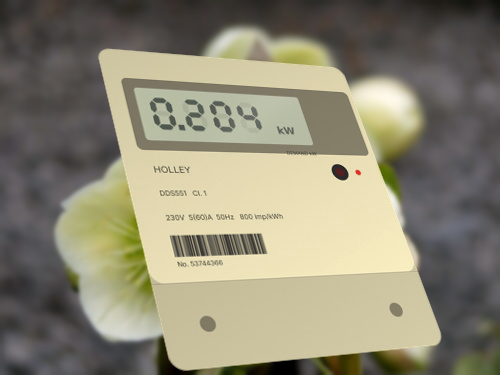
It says 0.204 kW
